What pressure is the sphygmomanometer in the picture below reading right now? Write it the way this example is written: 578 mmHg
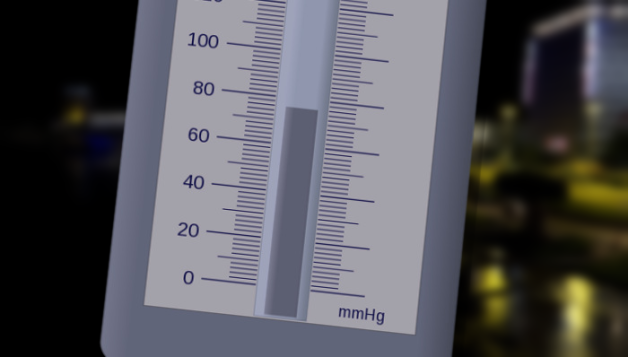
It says 76 mmHg
